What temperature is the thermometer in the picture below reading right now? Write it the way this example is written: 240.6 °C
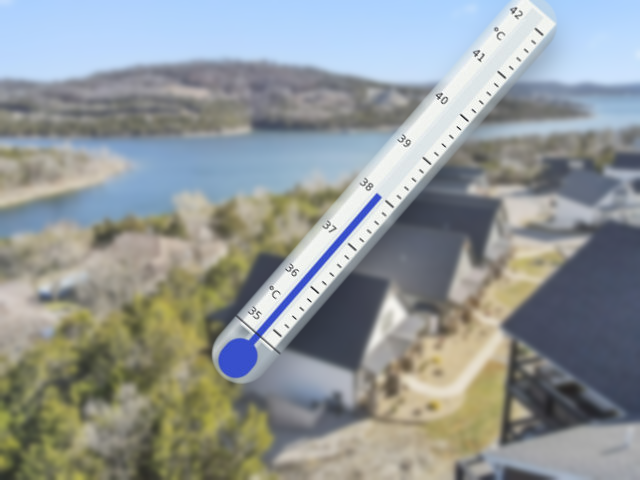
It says 38 °C
